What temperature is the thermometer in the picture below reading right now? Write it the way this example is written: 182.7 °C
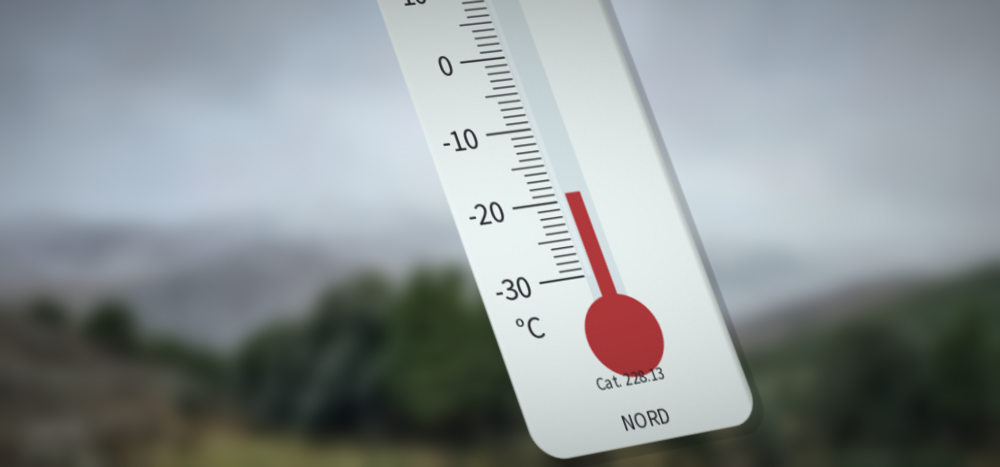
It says -19 °C
